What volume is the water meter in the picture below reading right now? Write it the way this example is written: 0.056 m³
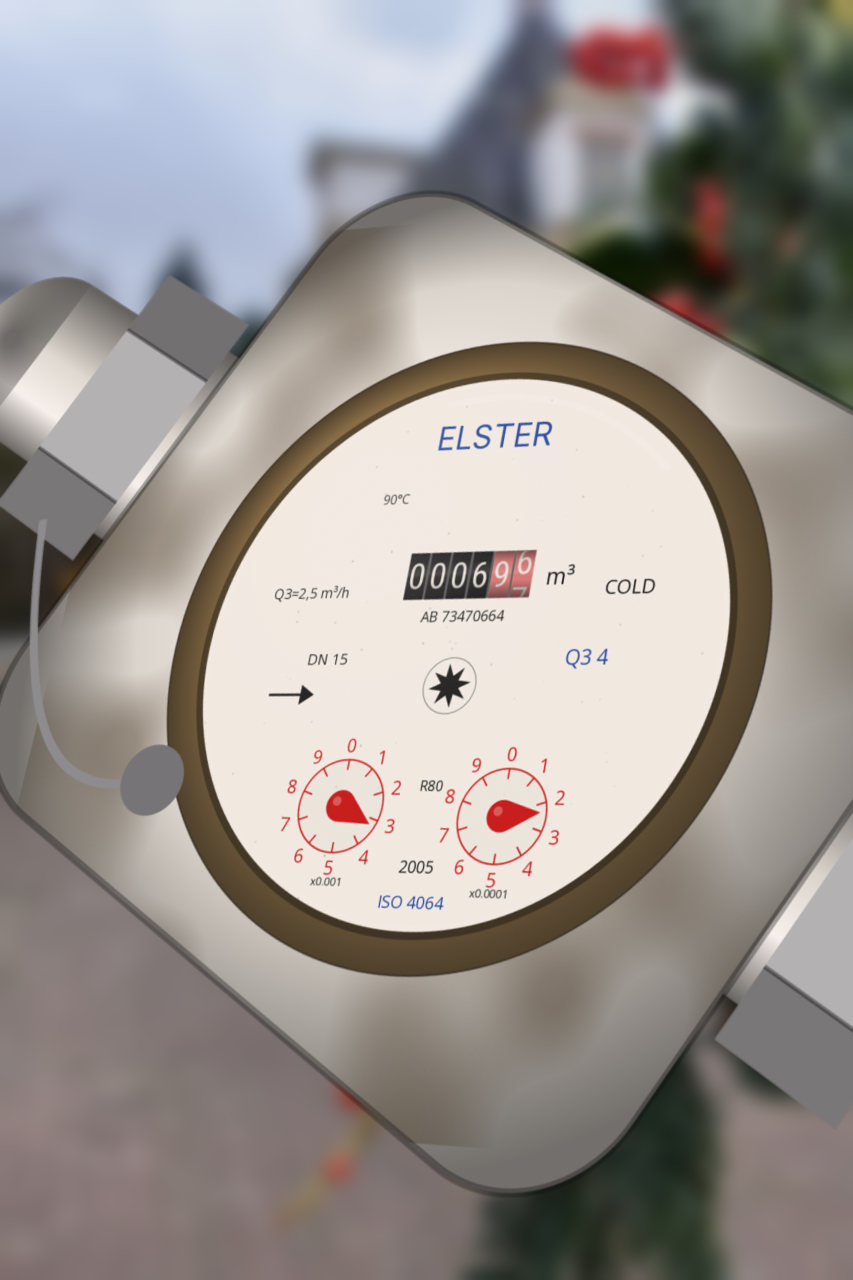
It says 6.9632 m³
